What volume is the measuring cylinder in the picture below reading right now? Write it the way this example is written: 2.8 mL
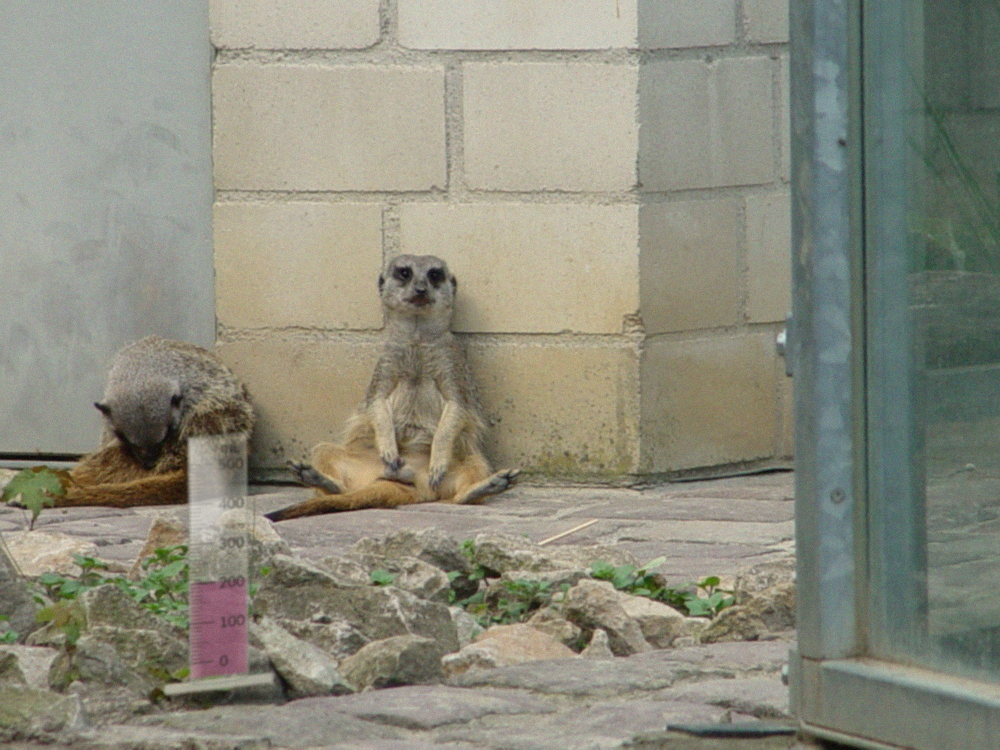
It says 200 mL
